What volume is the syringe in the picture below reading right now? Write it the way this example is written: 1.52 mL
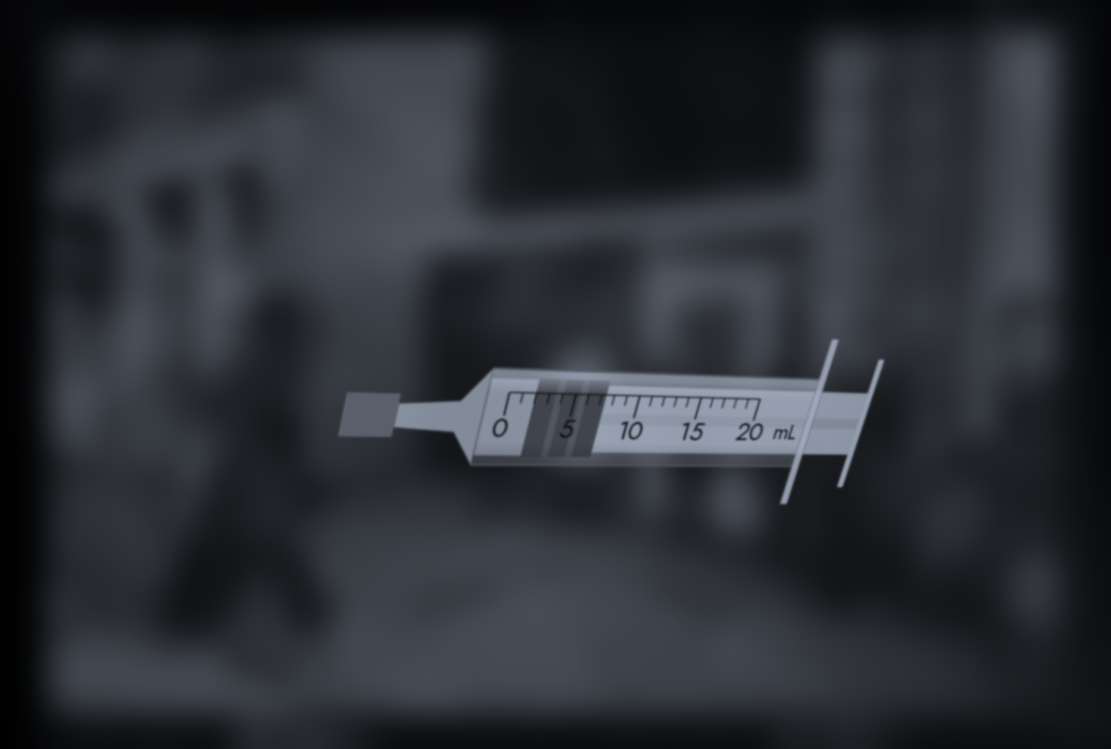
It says 2 mL
